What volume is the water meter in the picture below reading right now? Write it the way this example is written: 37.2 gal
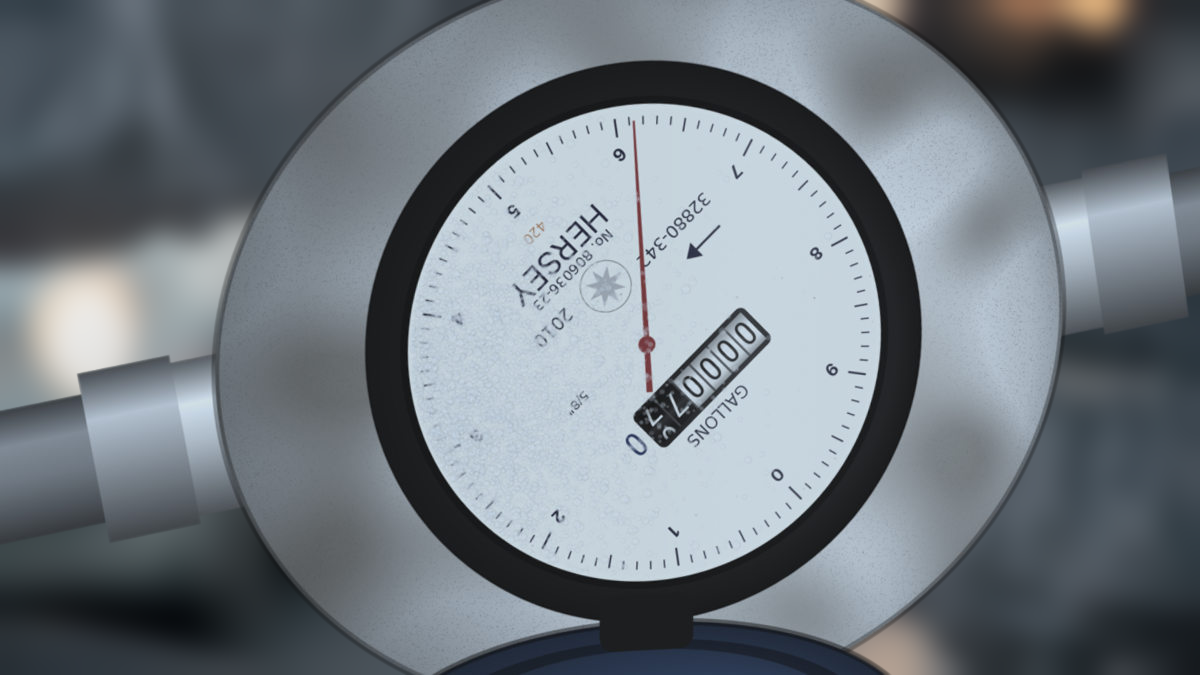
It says 766.1 gal
